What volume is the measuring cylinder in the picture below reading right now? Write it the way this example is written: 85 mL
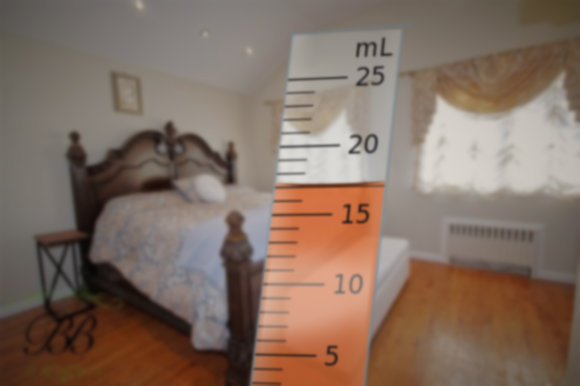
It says 17 mL
